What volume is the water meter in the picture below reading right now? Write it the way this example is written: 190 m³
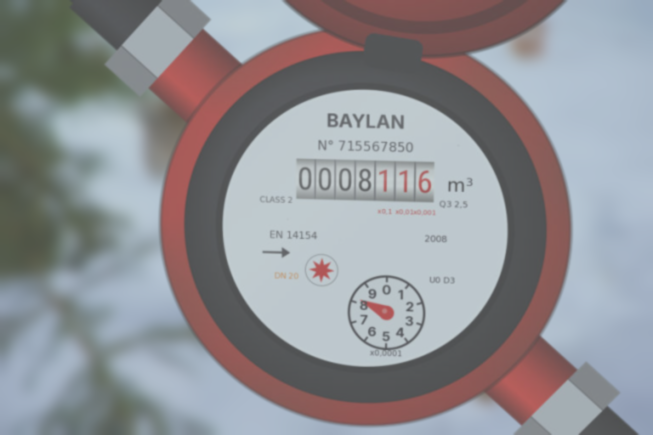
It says 8.1168 m³
